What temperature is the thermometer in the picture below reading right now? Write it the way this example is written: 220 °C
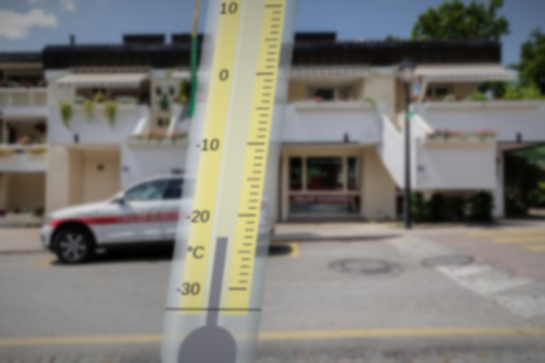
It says -23 °C
